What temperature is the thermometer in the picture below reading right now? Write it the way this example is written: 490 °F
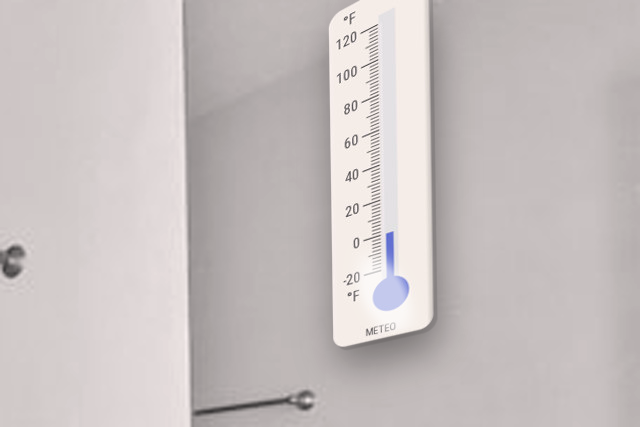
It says 0 °F
